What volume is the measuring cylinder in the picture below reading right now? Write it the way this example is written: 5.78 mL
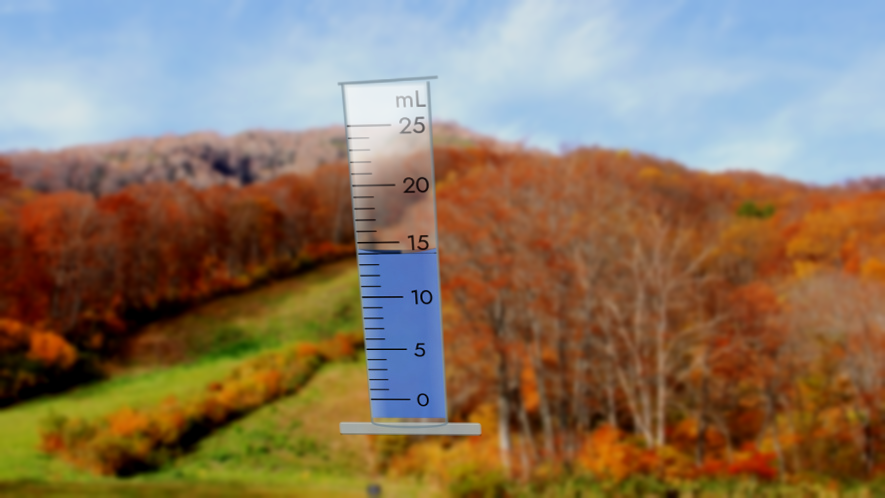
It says 14 mL
